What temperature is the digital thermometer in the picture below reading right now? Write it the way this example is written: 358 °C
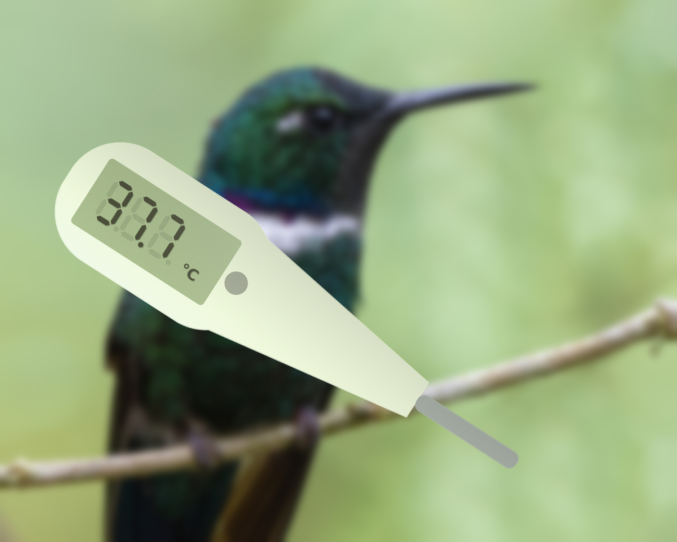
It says 37.7 °C
